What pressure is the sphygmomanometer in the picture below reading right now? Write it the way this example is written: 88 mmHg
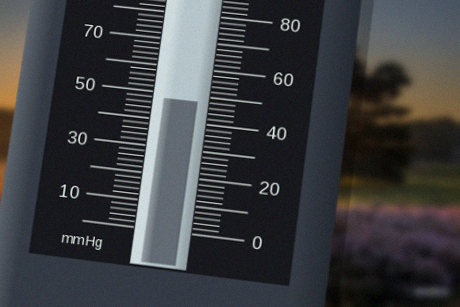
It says 48 mmHg
